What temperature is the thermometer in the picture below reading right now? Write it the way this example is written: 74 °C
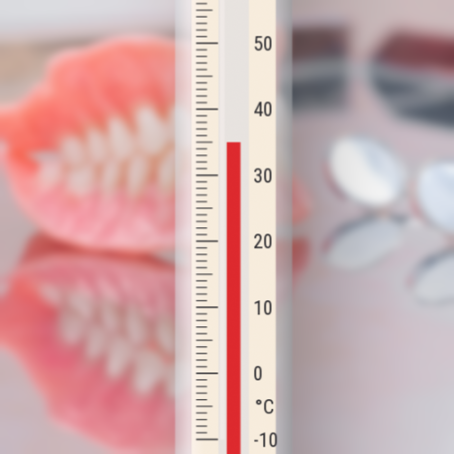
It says 35 °C
